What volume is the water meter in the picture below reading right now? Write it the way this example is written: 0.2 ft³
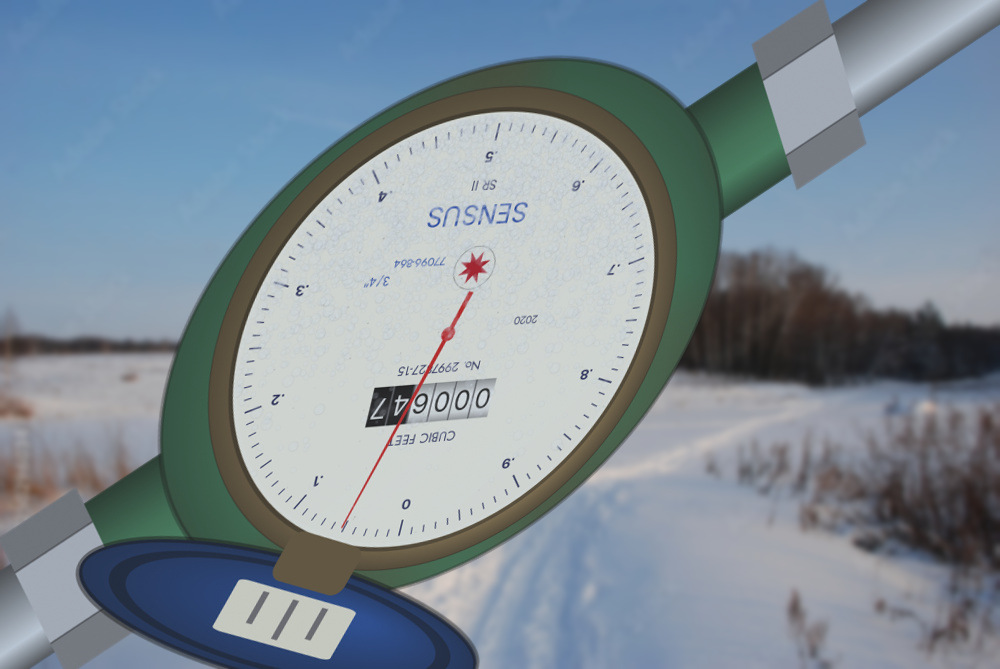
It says 647.05 ft³
